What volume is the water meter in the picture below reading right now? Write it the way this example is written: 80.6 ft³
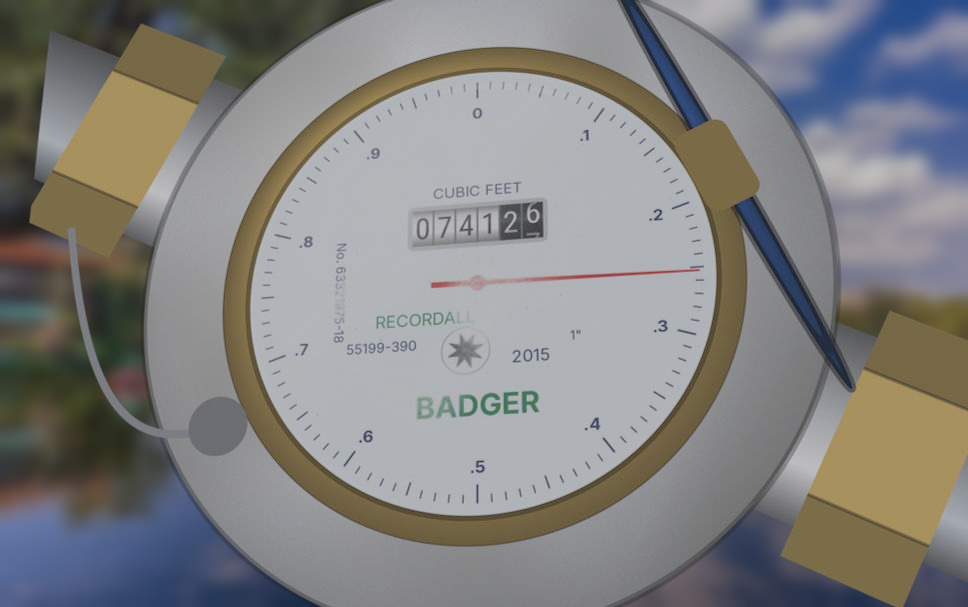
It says 74126.25 ft³
